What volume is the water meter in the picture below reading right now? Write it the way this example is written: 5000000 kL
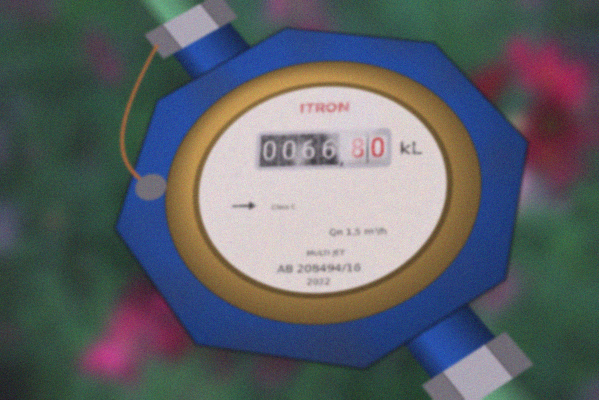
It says 66.80 kL
